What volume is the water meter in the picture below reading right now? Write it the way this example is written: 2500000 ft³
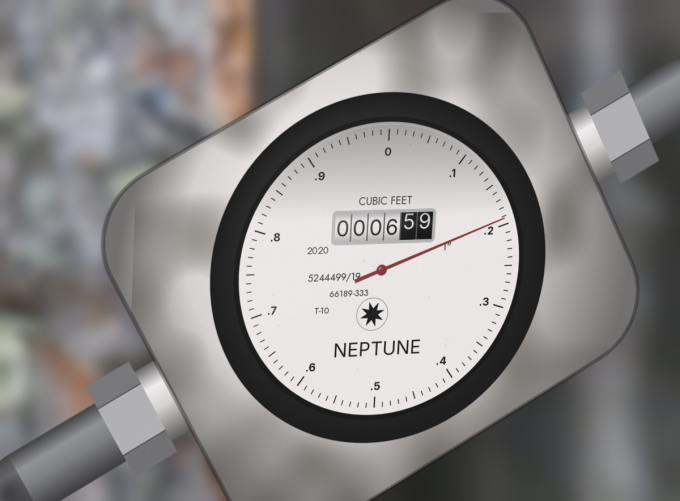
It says 659.19 ft³
